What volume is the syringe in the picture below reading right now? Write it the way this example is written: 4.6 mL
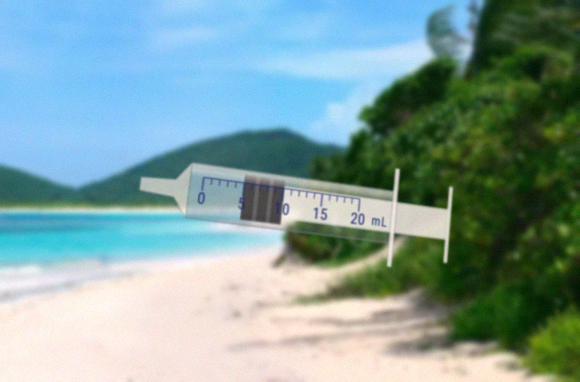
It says 5 mL
